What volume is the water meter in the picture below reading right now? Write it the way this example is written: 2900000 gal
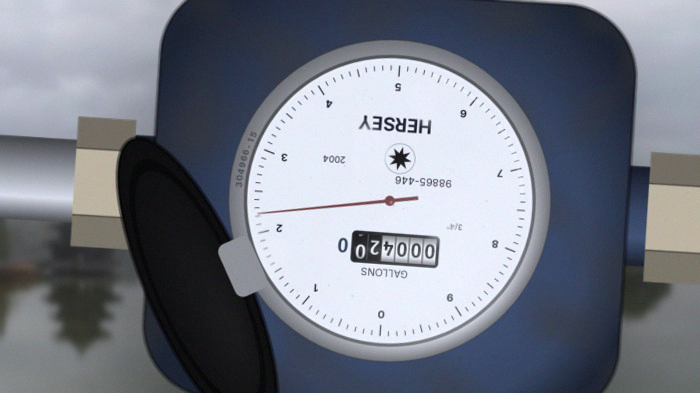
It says 4202.2 gal
